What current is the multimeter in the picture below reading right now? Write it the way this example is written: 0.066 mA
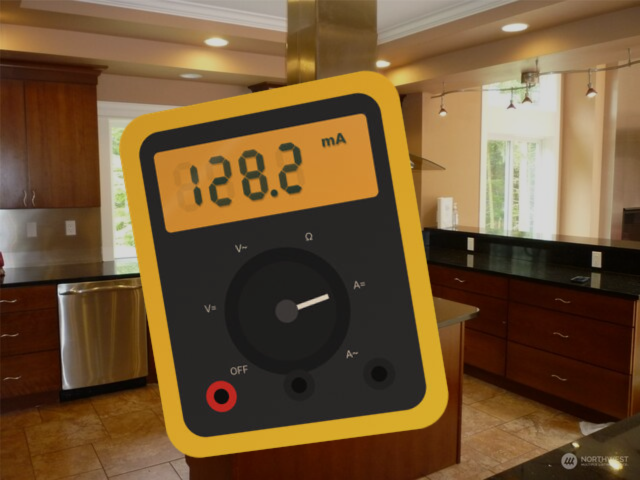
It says 128.2 mA
